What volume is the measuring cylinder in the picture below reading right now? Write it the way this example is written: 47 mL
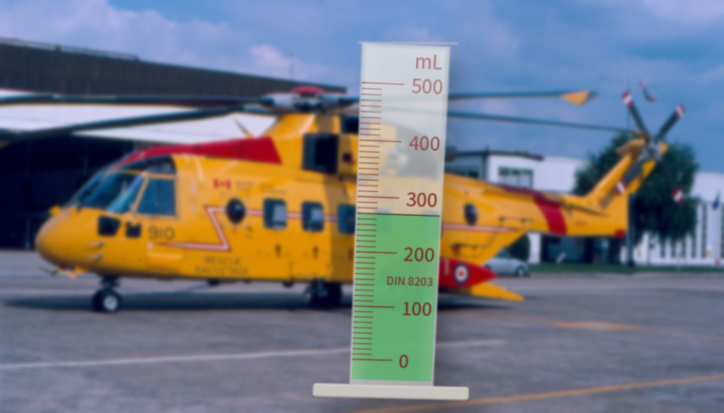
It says 270 mL
